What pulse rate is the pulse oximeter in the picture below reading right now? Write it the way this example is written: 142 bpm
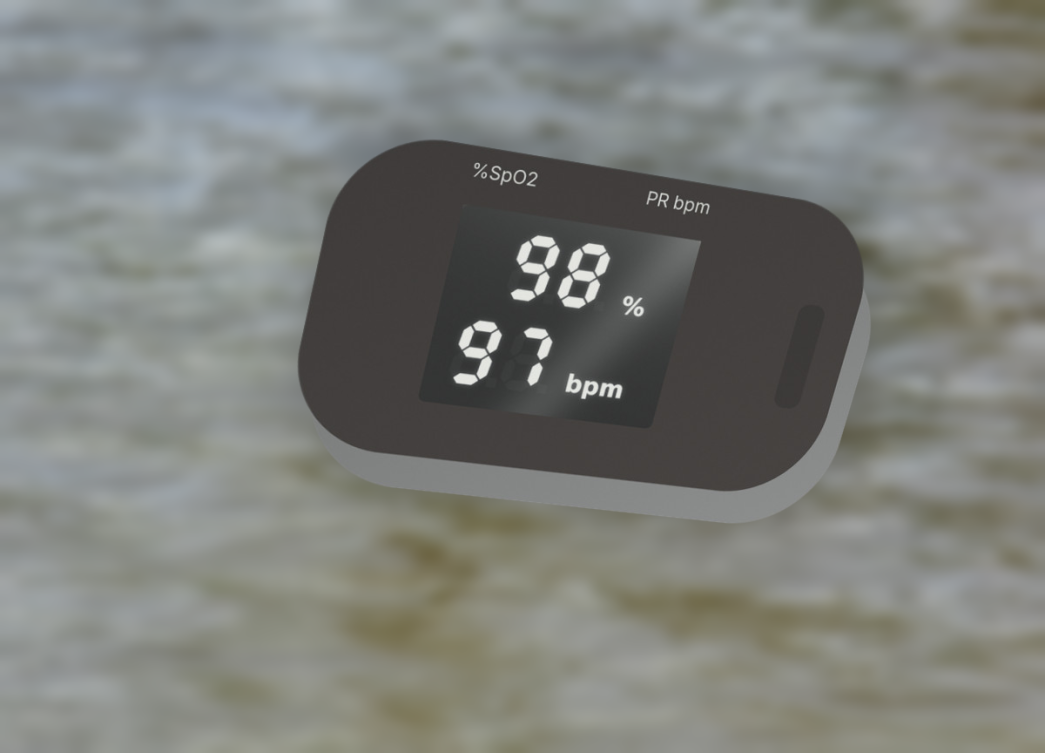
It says 97 bpm
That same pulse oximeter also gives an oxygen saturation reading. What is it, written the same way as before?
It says 98 %
